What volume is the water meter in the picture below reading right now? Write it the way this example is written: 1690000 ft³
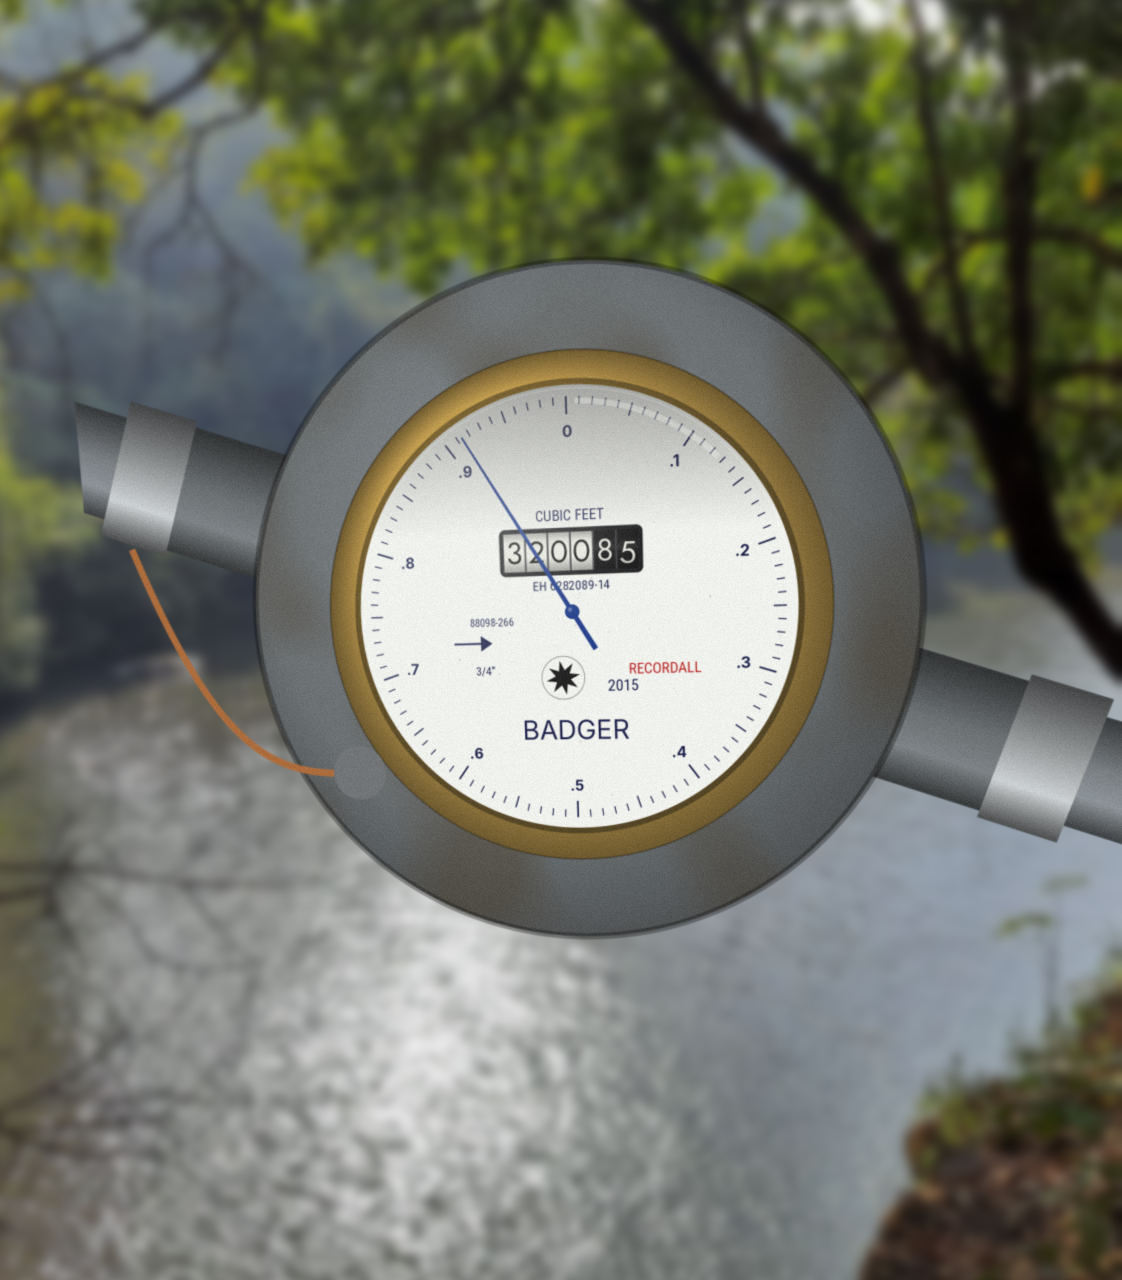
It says 320084.91 ft³
